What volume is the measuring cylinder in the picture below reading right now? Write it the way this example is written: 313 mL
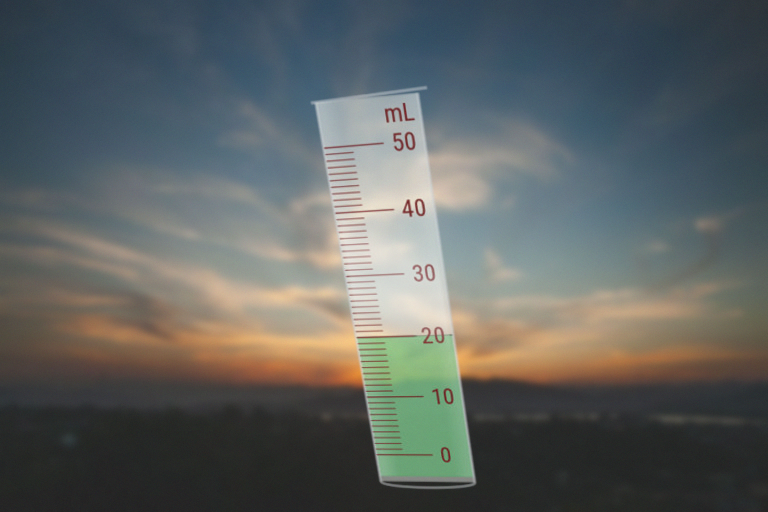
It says 20 mL
